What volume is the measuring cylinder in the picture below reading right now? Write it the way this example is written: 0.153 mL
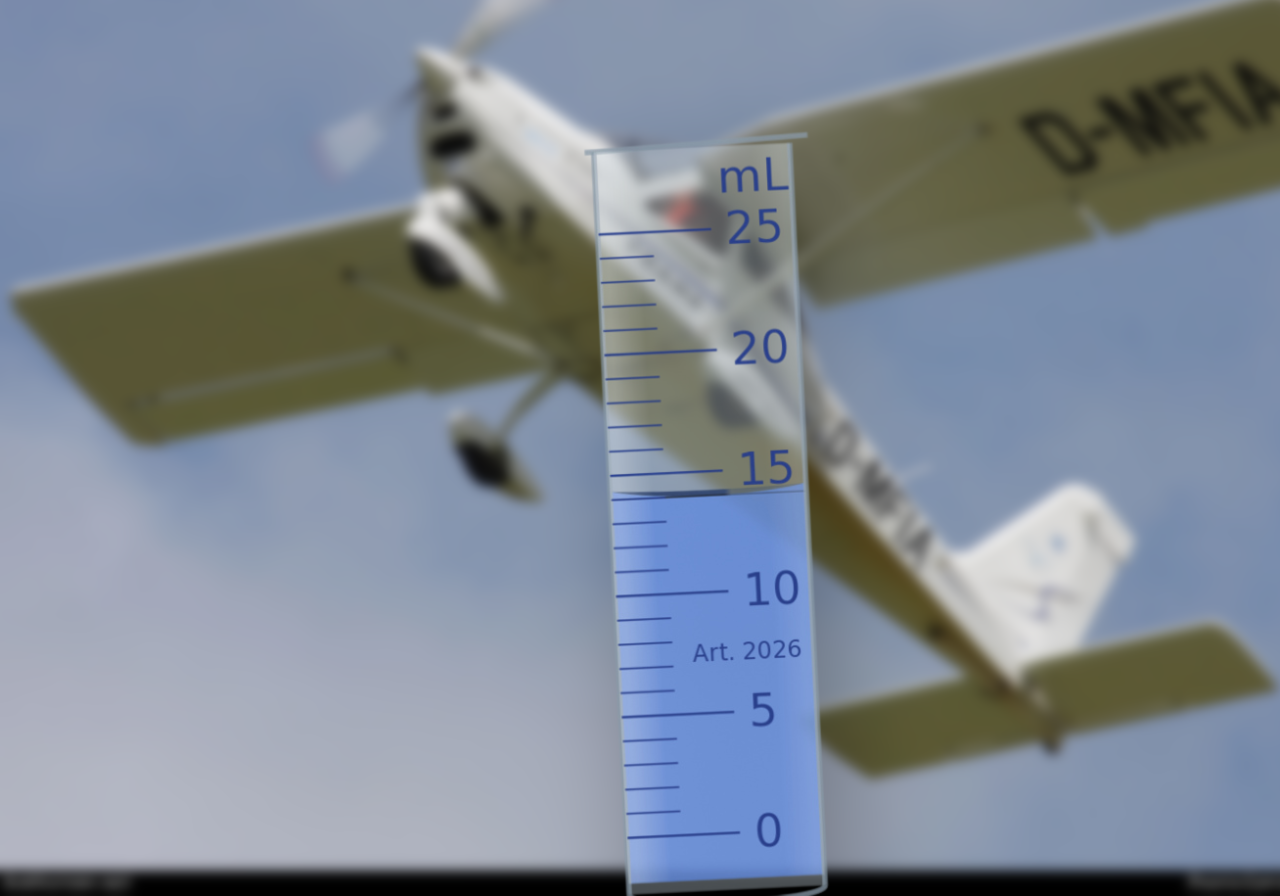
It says 14 mL
